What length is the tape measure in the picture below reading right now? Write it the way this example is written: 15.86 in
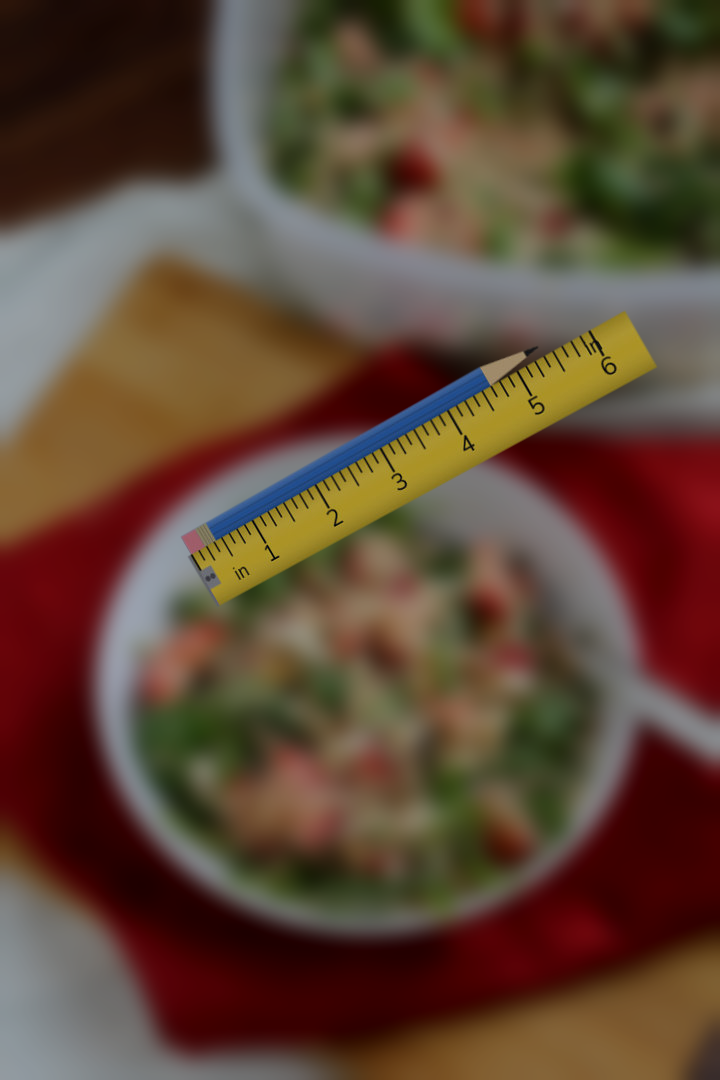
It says 5.375 in
